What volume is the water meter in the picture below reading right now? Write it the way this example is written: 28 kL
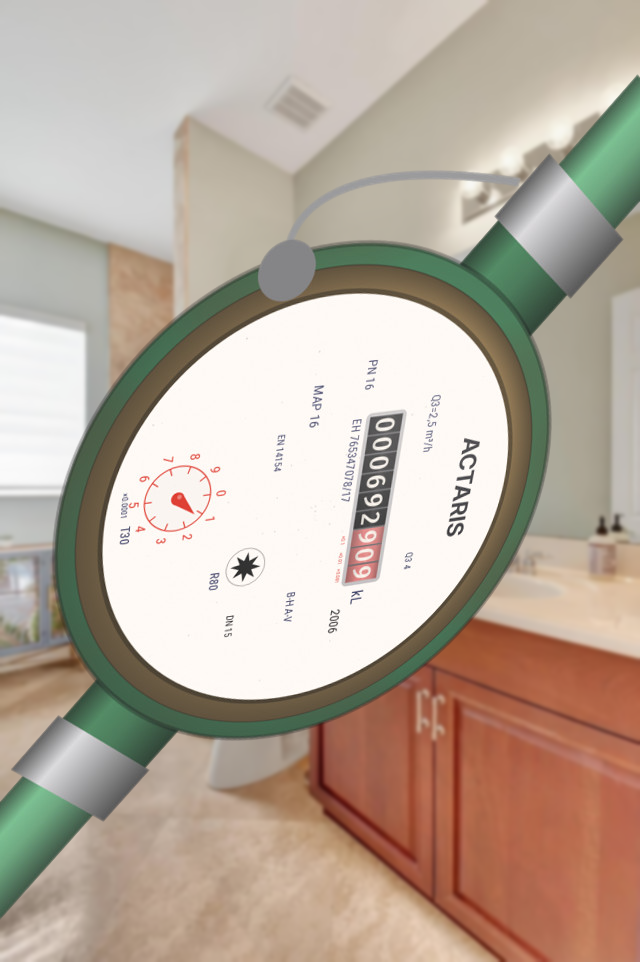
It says 692.9091 kL
